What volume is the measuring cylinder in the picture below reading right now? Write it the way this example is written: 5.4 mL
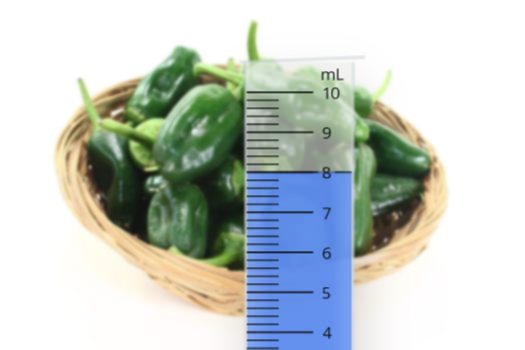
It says 8 mL
